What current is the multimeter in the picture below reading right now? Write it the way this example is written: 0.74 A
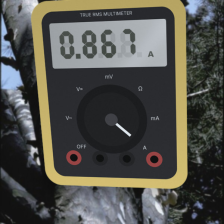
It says 0.867 A
